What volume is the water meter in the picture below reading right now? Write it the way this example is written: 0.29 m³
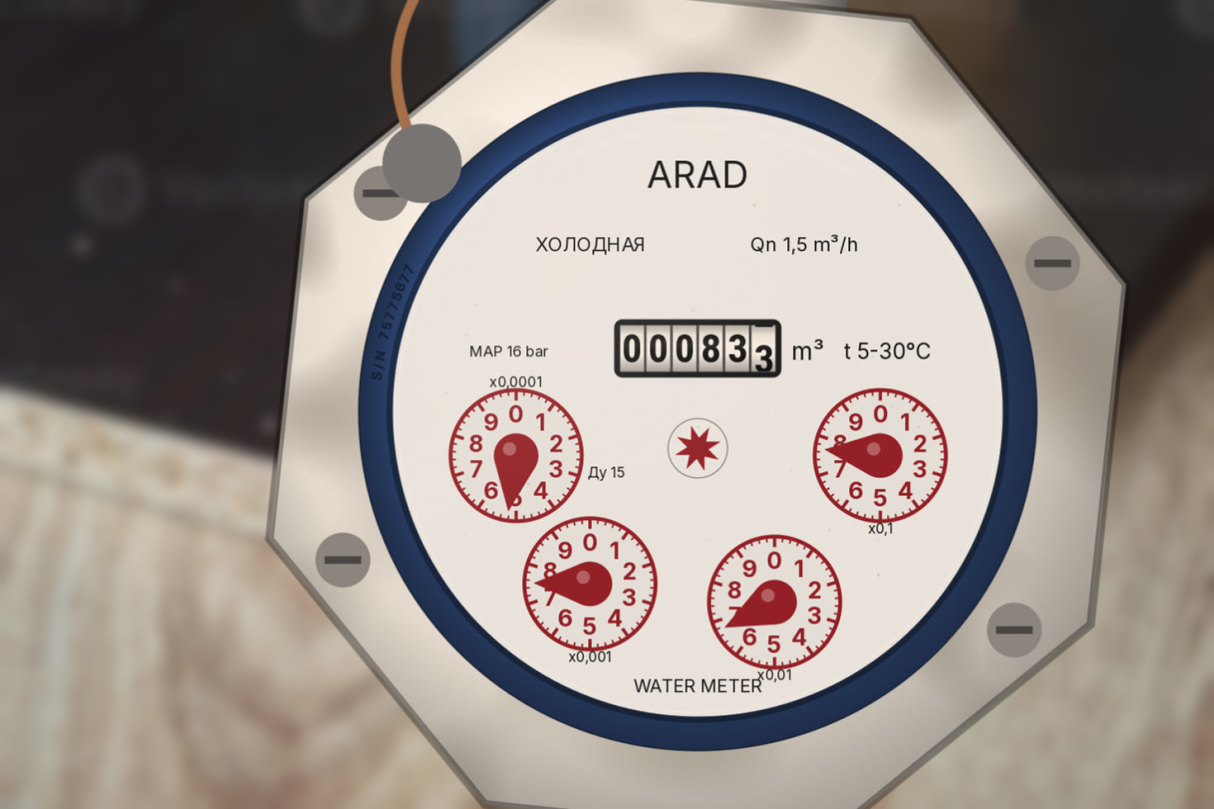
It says 832.7675 m³
